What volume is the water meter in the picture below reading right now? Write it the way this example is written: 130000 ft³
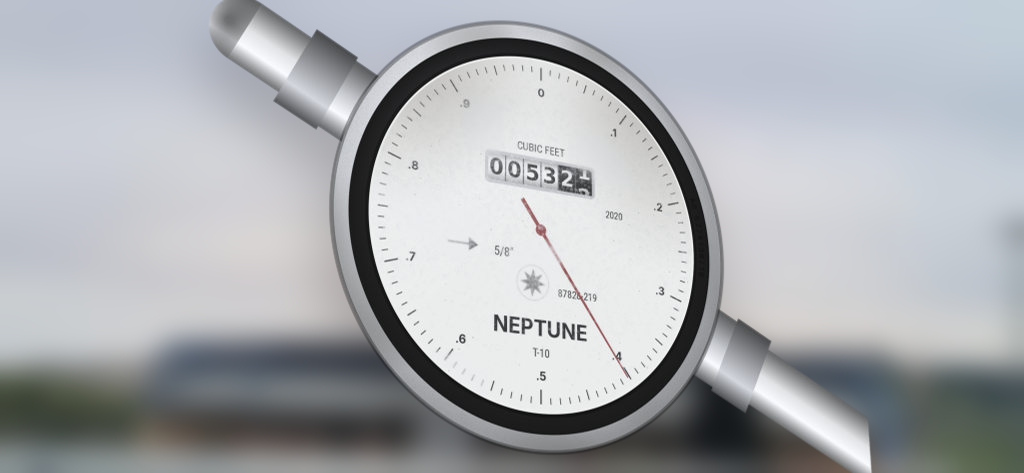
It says 5321.40 ft³
